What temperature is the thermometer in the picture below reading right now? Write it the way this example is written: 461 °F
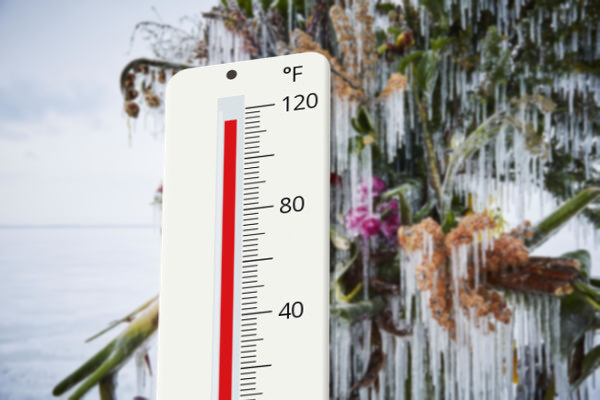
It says 116 °F
